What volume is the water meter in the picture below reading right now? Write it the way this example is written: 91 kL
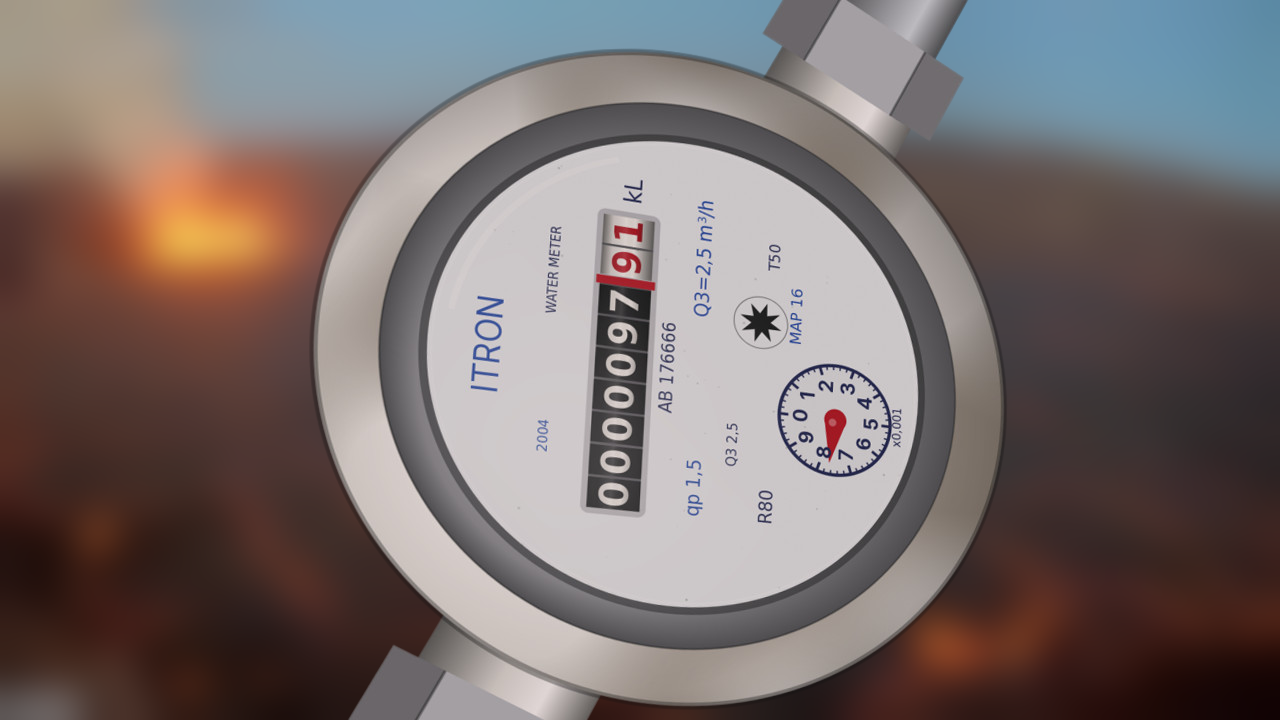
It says 97.917 kL
